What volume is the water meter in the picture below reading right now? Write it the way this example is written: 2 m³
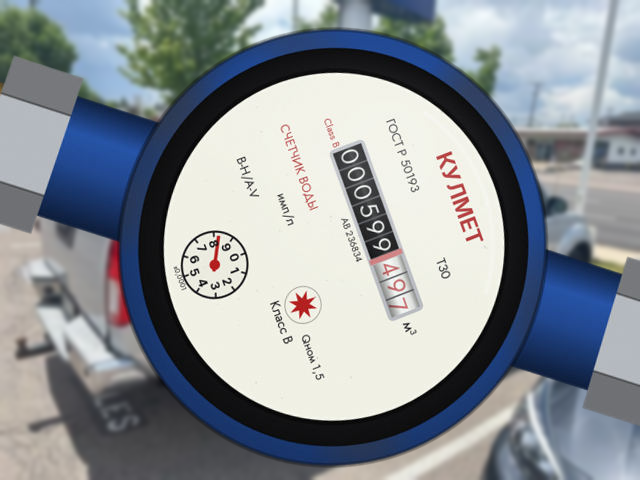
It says 599.4968 m³
